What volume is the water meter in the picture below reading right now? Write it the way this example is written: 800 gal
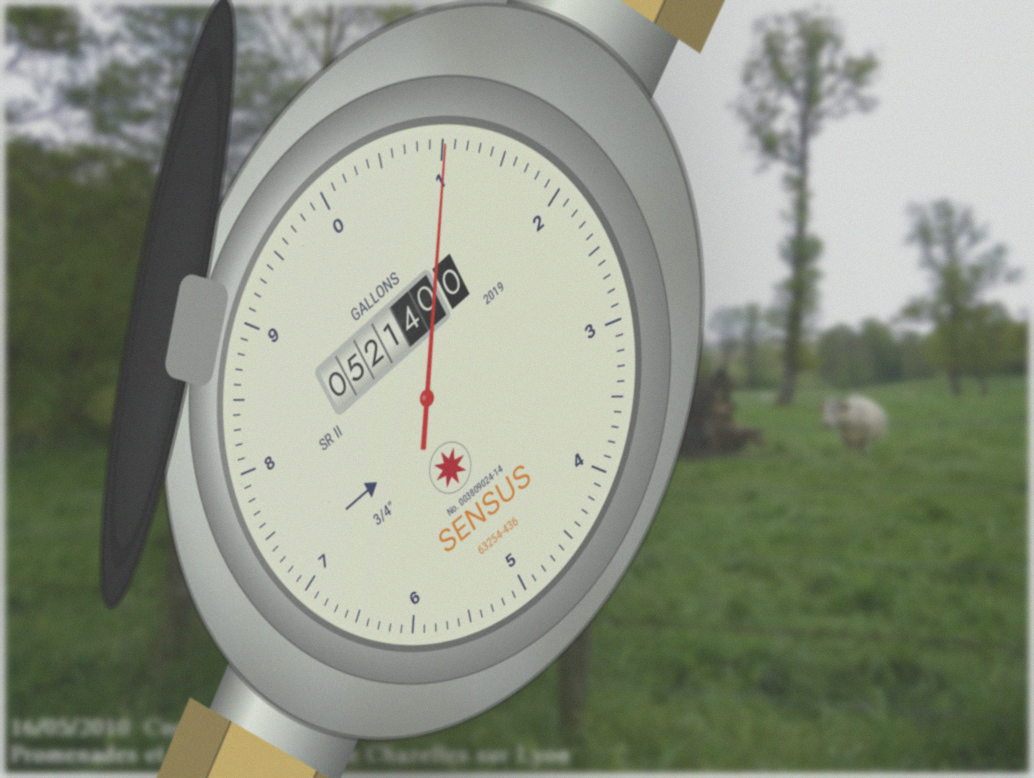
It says 521401.0 gal
